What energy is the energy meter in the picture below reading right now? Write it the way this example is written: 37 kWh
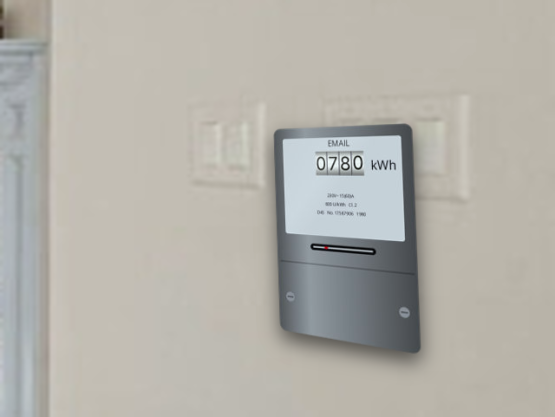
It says 780 kWh
